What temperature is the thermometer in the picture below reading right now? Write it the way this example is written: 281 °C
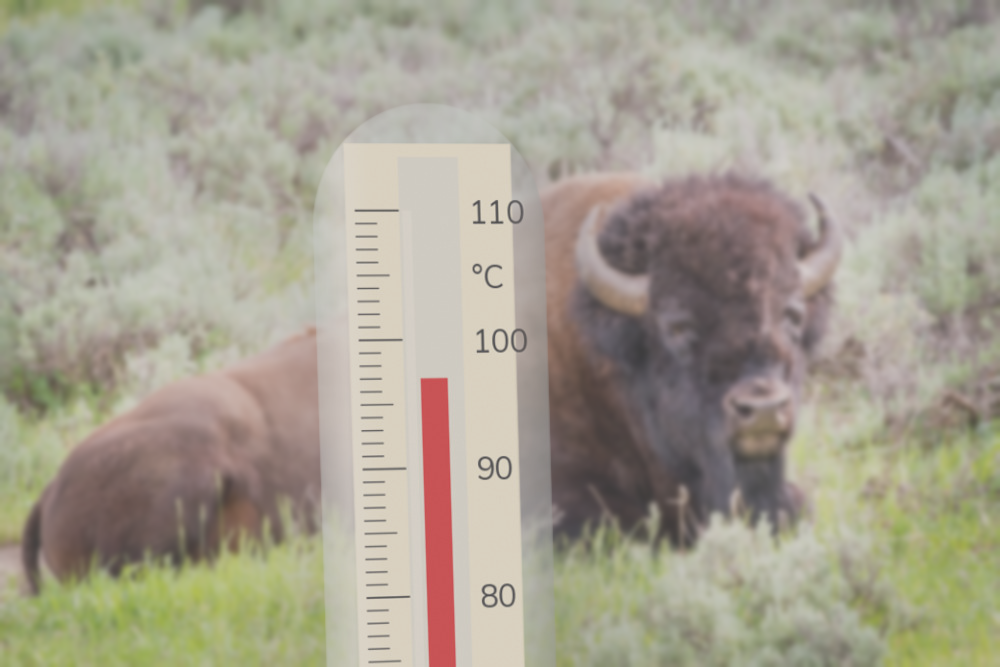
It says 97 °C
